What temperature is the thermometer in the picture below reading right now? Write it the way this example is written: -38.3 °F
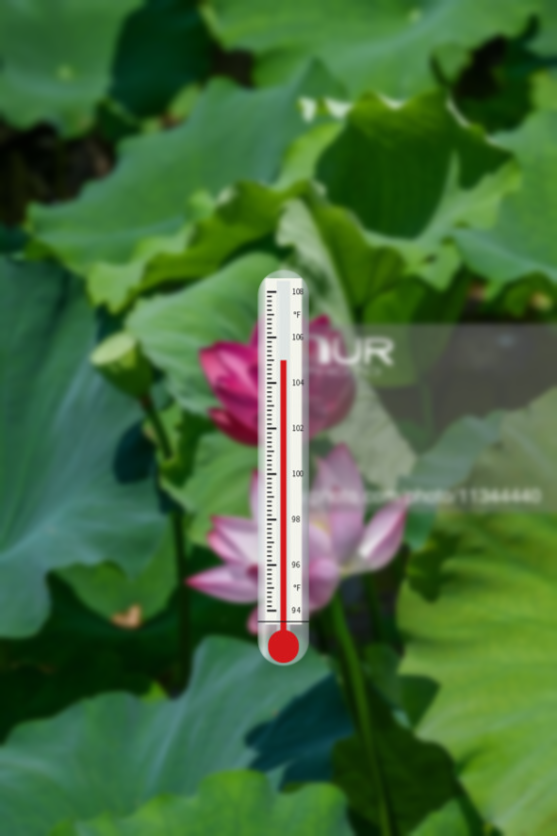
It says 105 °F
